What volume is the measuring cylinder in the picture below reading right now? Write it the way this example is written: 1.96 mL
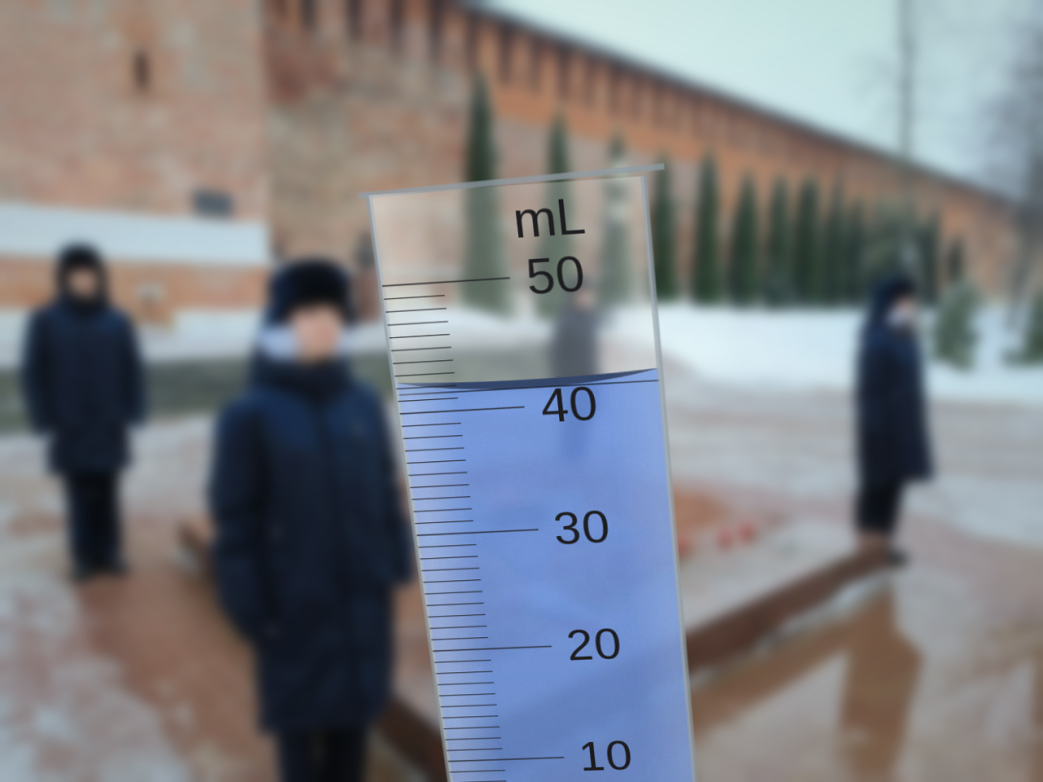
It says 41.5 mL
